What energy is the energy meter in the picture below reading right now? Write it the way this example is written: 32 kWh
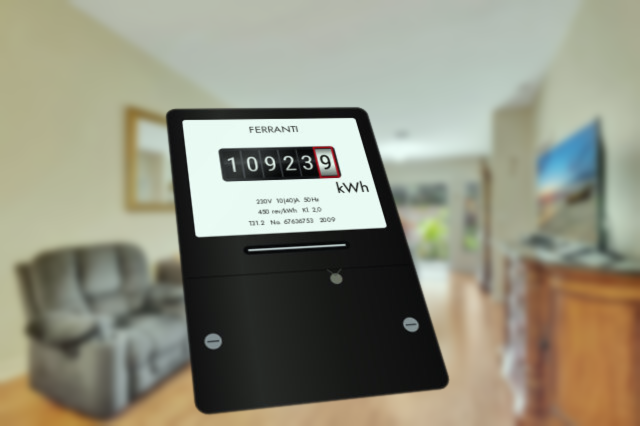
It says 10923.9 kWh
